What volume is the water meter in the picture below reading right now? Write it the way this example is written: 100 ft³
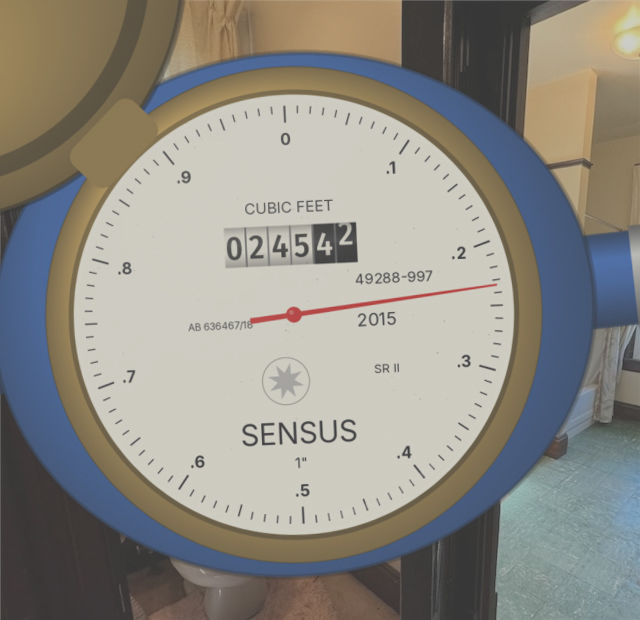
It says 24542.23 ft³
